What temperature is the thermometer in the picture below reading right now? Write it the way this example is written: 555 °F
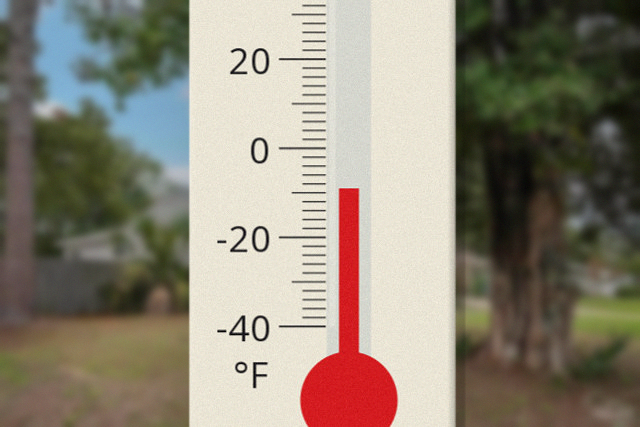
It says -9 °F
